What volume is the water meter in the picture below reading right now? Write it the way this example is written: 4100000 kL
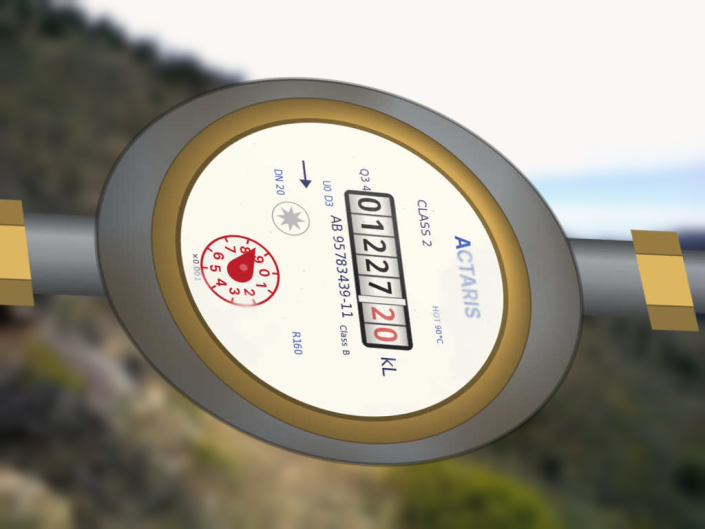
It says 1227.208 kL
